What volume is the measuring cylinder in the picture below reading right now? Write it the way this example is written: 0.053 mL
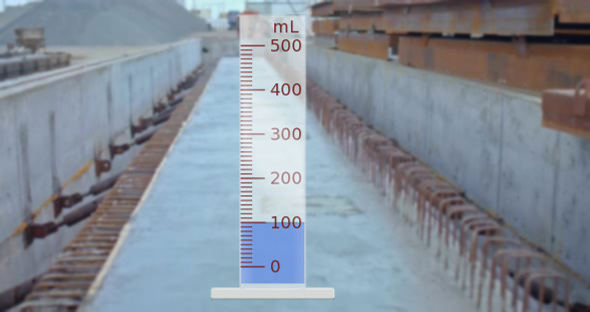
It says 100 mL
